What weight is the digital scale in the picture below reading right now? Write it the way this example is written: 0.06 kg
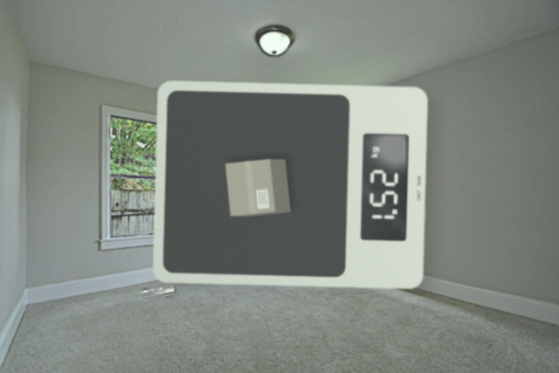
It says 1.52 kg
